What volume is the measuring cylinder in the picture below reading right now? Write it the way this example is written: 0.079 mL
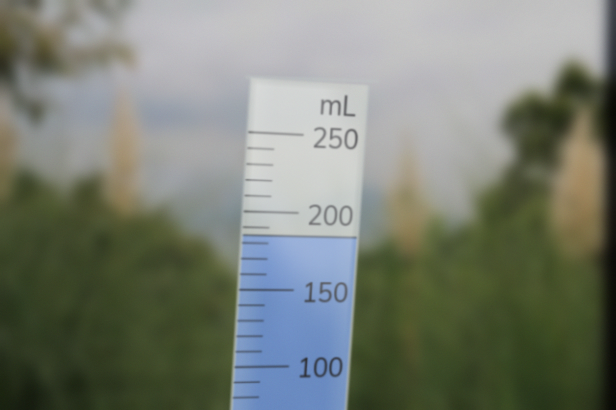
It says 185 mL
